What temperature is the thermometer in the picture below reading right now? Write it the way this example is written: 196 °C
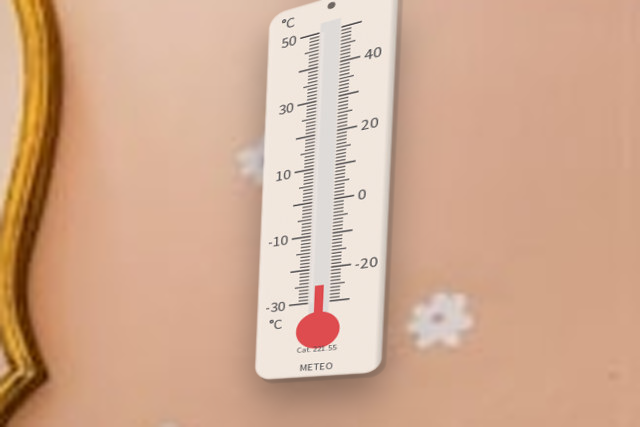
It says -25 °C
